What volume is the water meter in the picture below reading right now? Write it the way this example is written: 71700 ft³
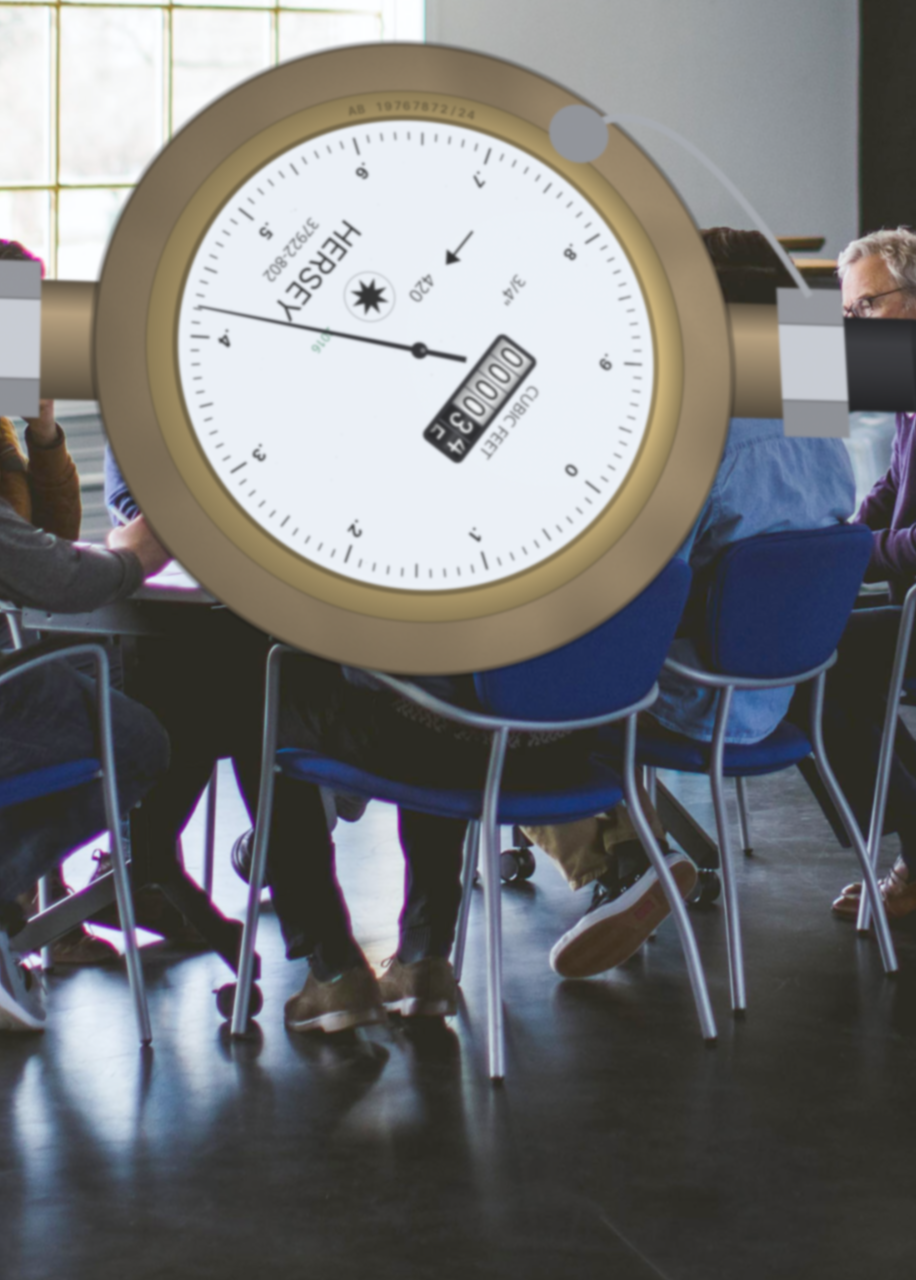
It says 34.42 ft³
